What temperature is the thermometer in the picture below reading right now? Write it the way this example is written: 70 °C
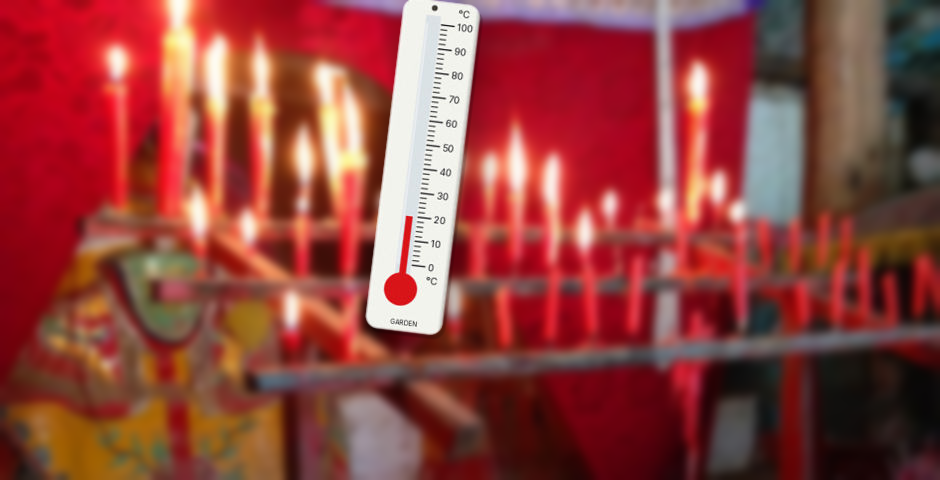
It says 20 °C
